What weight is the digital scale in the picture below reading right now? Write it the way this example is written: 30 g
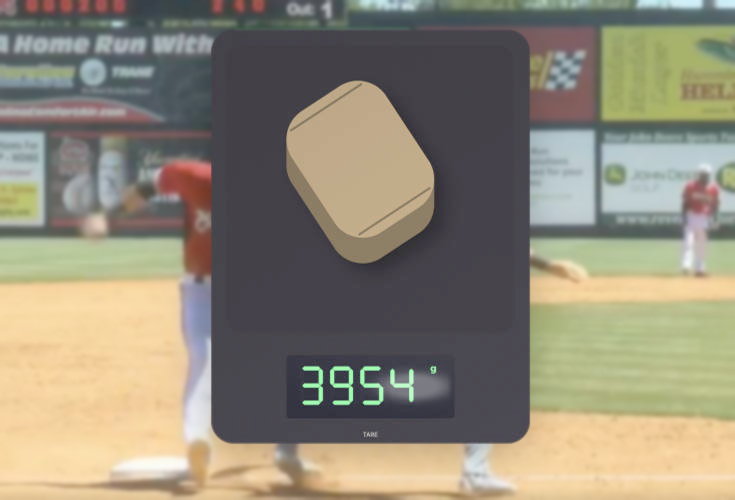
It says 3954 g
